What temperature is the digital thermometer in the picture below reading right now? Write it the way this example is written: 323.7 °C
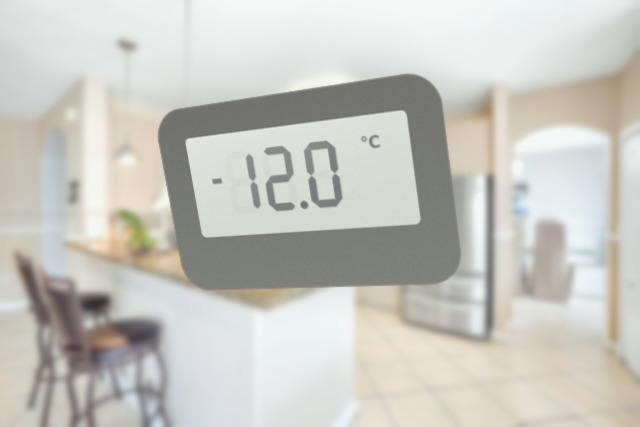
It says -12.0 °C
